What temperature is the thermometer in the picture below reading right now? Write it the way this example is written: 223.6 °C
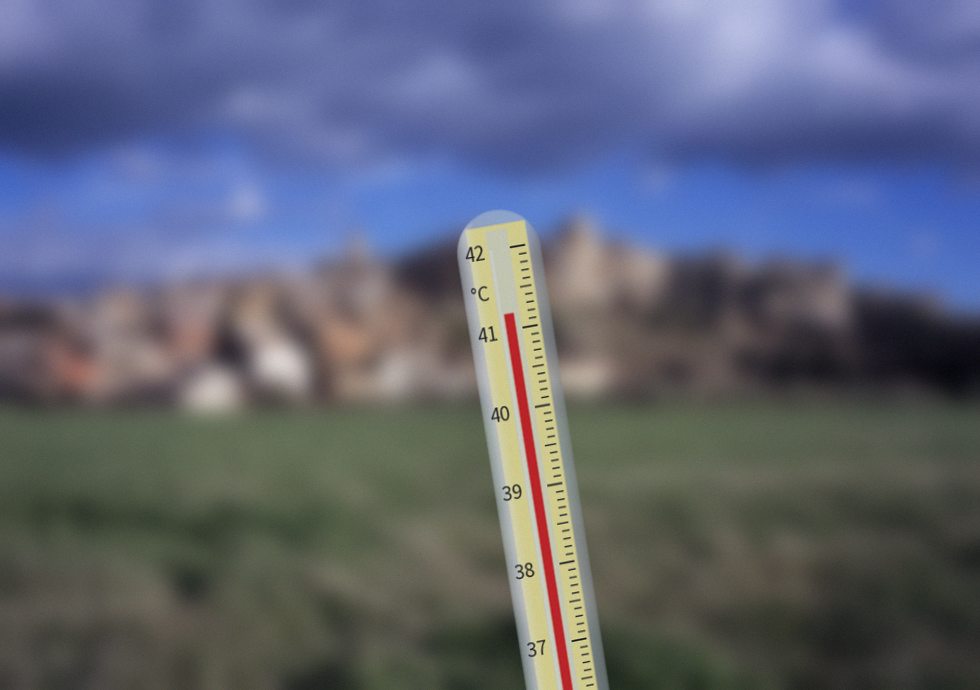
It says 41.2 °C
